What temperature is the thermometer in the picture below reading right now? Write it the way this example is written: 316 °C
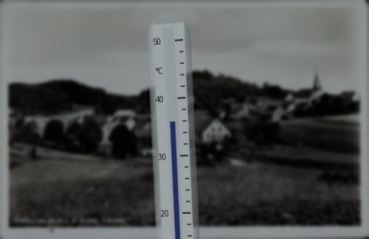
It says 36 °C
